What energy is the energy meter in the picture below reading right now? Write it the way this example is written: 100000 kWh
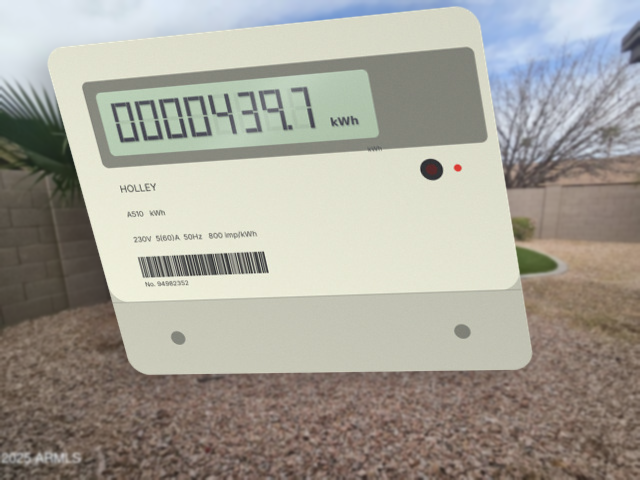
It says 439.7 kWh
